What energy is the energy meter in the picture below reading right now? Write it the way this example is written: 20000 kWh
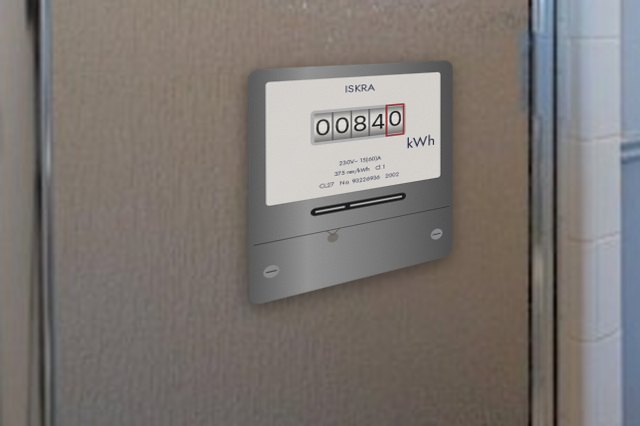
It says 84.0 kWh
